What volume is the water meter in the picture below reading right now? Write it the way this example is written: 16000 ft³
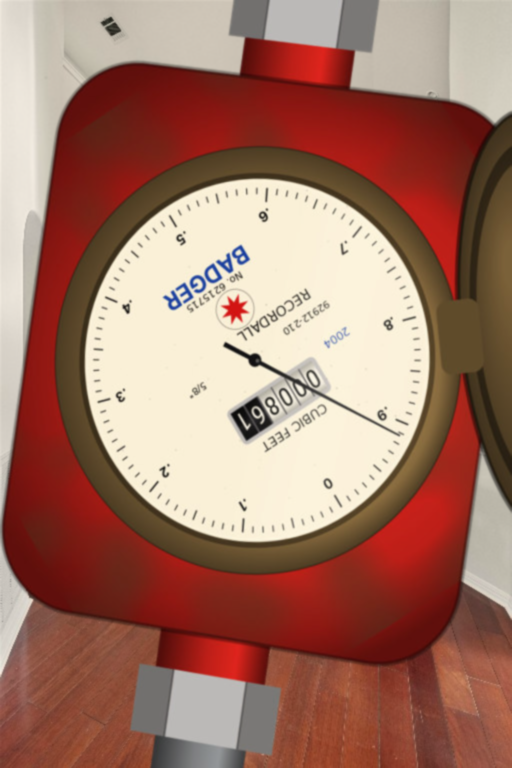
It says 860.91 ft³
